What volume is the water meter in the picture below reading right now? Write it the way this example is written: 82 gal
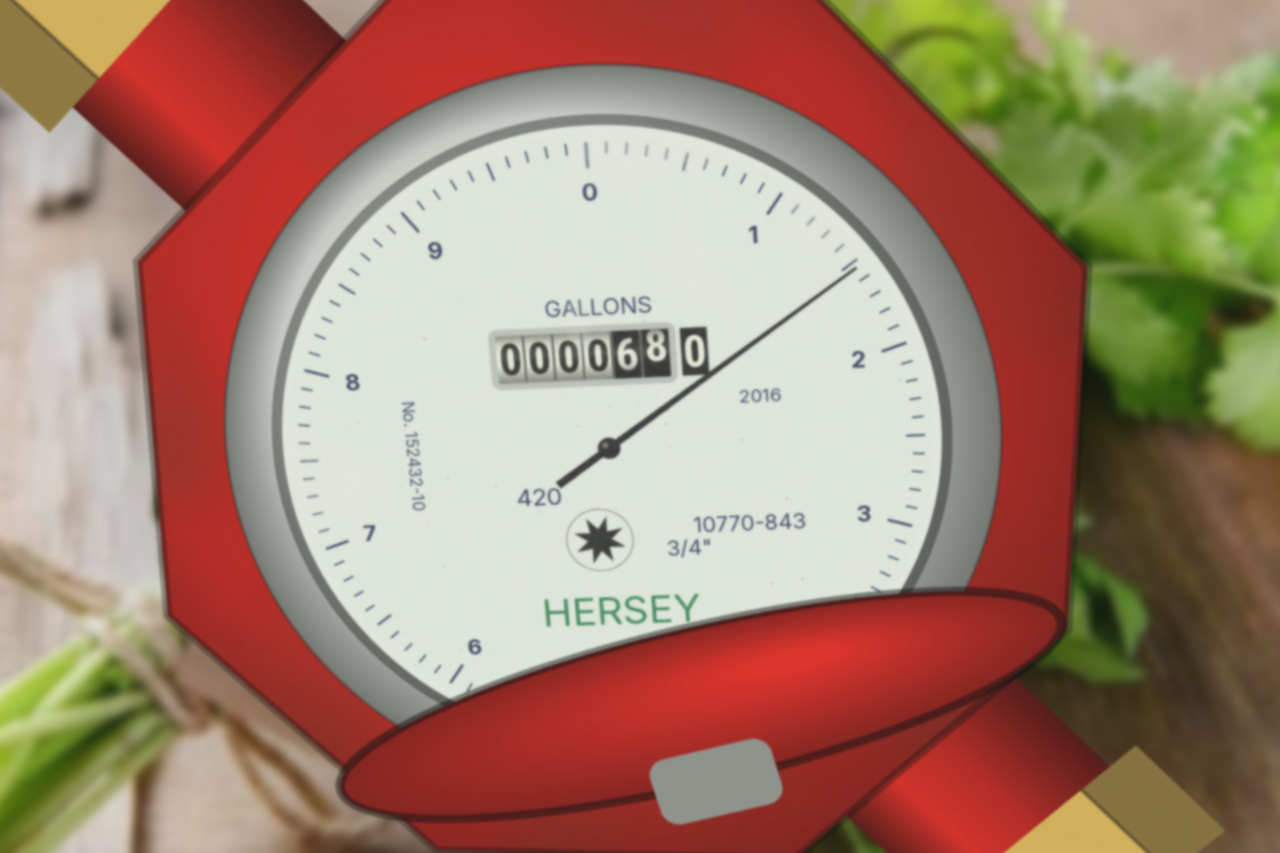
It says 681.5 gal
